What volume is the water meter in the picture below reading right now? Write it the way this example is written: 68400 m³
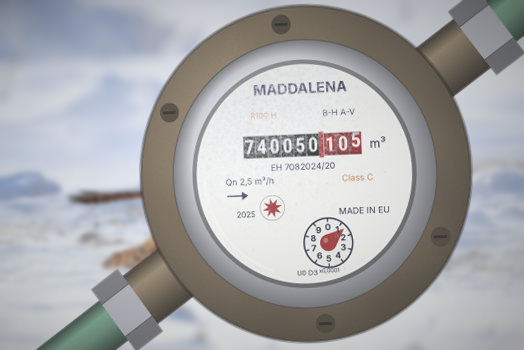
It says 740050.1051 m³
